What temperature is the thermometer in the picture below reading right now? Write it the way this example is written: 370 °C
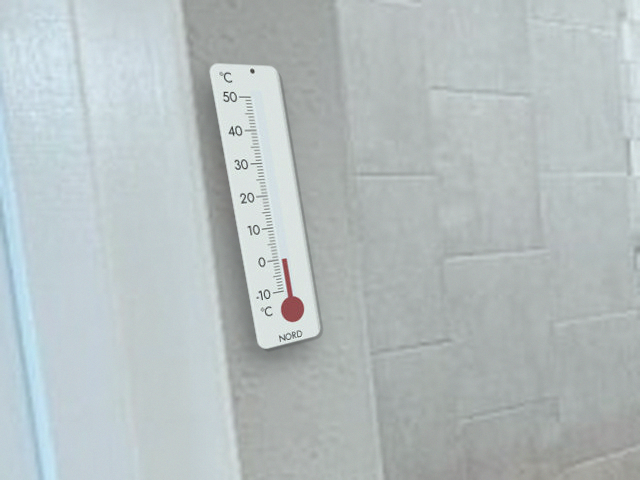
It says 0 °C
